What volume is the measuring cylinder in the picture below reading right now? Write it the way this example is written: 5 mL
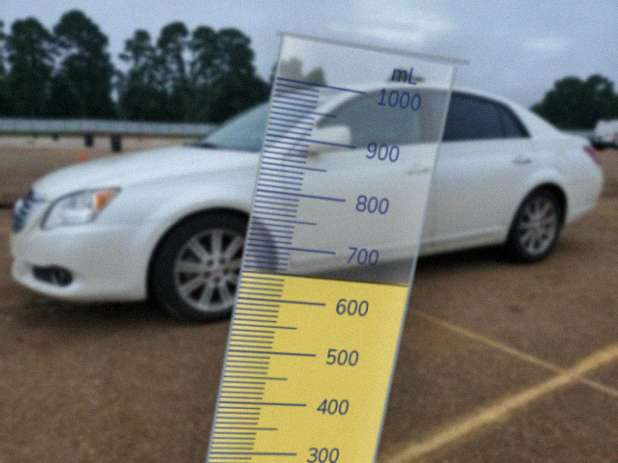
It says 650 mL
